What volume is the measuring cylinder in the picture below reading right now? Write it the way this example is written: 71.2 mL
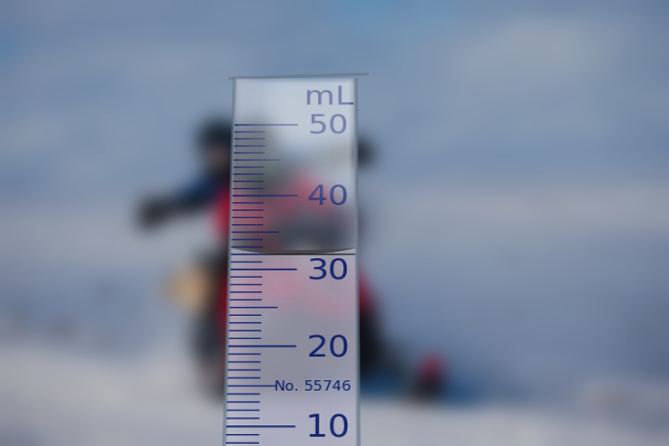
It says 32 mL
